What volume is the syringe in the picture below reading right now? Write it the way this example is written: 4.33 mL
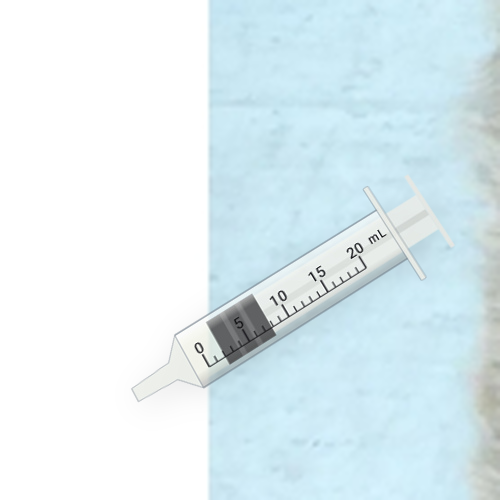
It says 2 mL
